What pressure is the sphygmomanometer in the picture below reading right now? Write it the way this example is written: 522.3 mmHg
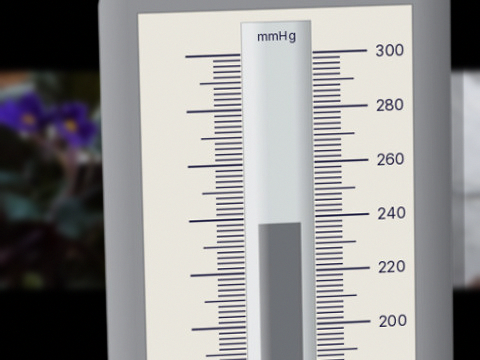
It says 238 mmHg
